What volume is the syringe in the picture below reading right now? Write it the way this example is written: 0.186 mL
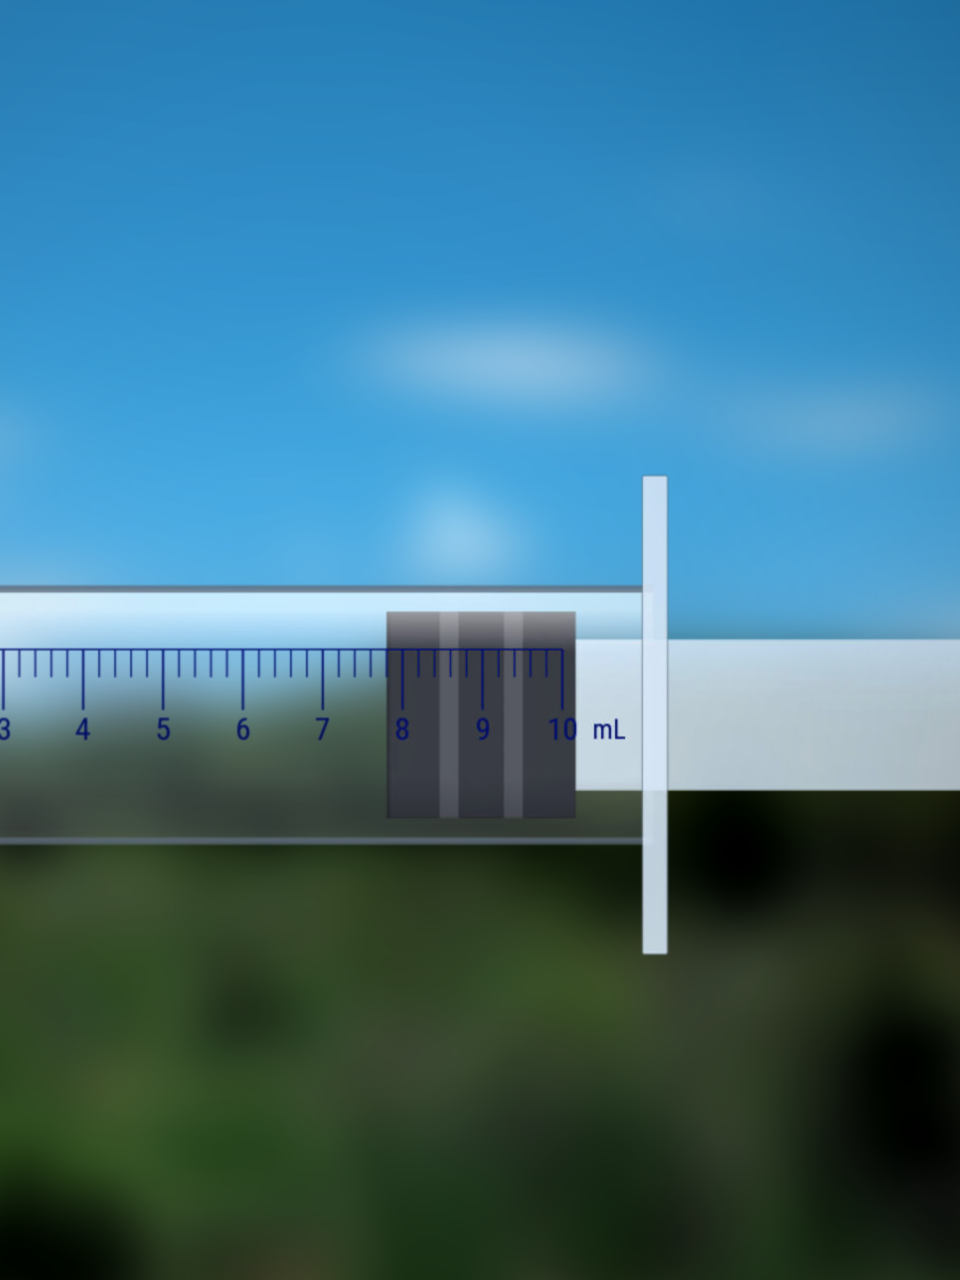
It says 7.8 mL
